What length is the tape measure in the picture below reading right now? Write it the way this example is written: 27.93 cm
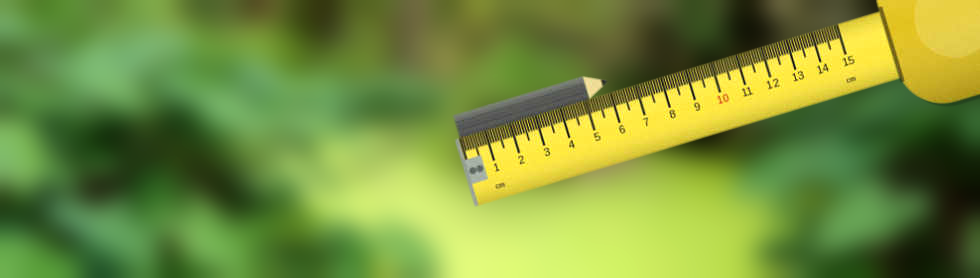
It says 6 cm
